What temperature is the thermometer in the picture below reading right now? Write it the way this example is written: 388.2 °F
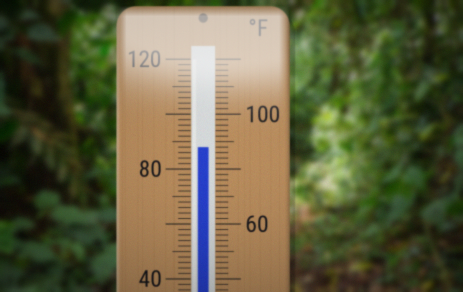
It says 88 °F
